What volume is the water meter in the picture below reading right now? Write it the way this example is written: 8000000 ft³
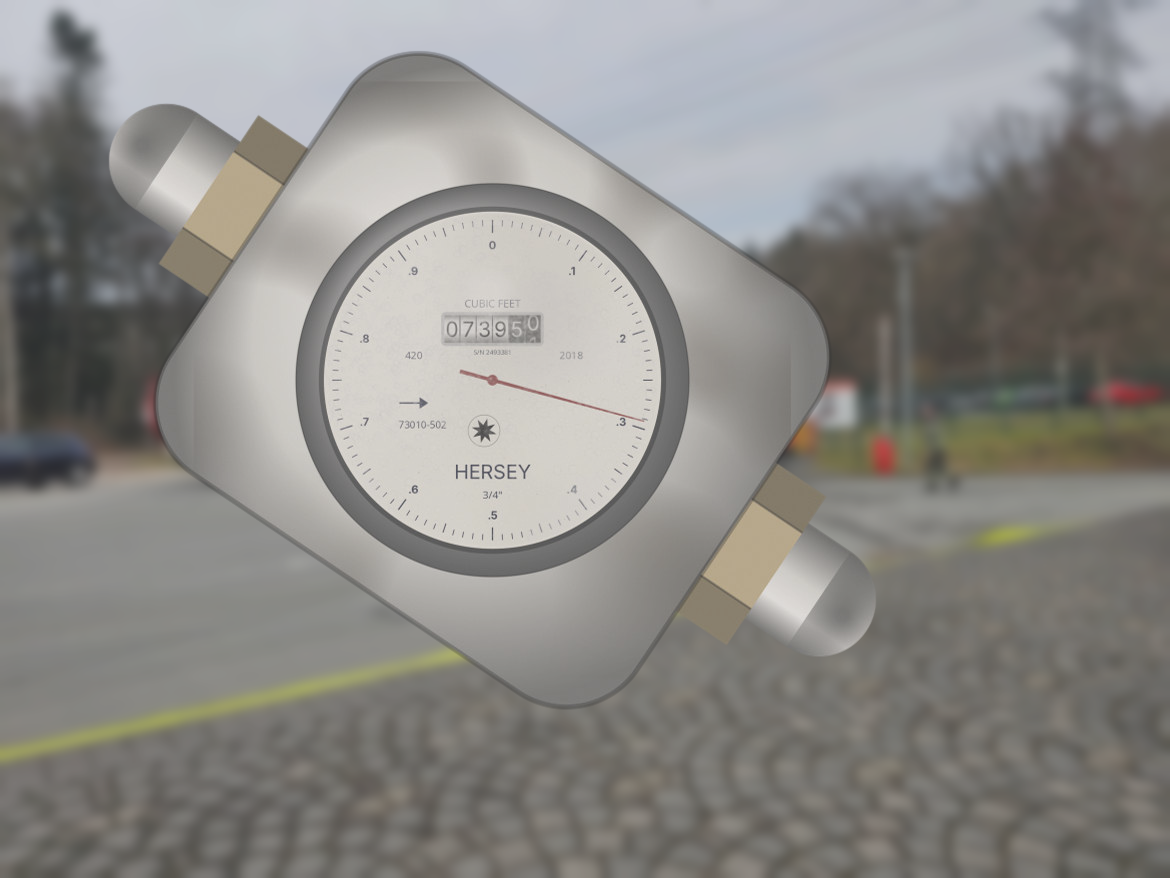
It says 73950.29 ft³
